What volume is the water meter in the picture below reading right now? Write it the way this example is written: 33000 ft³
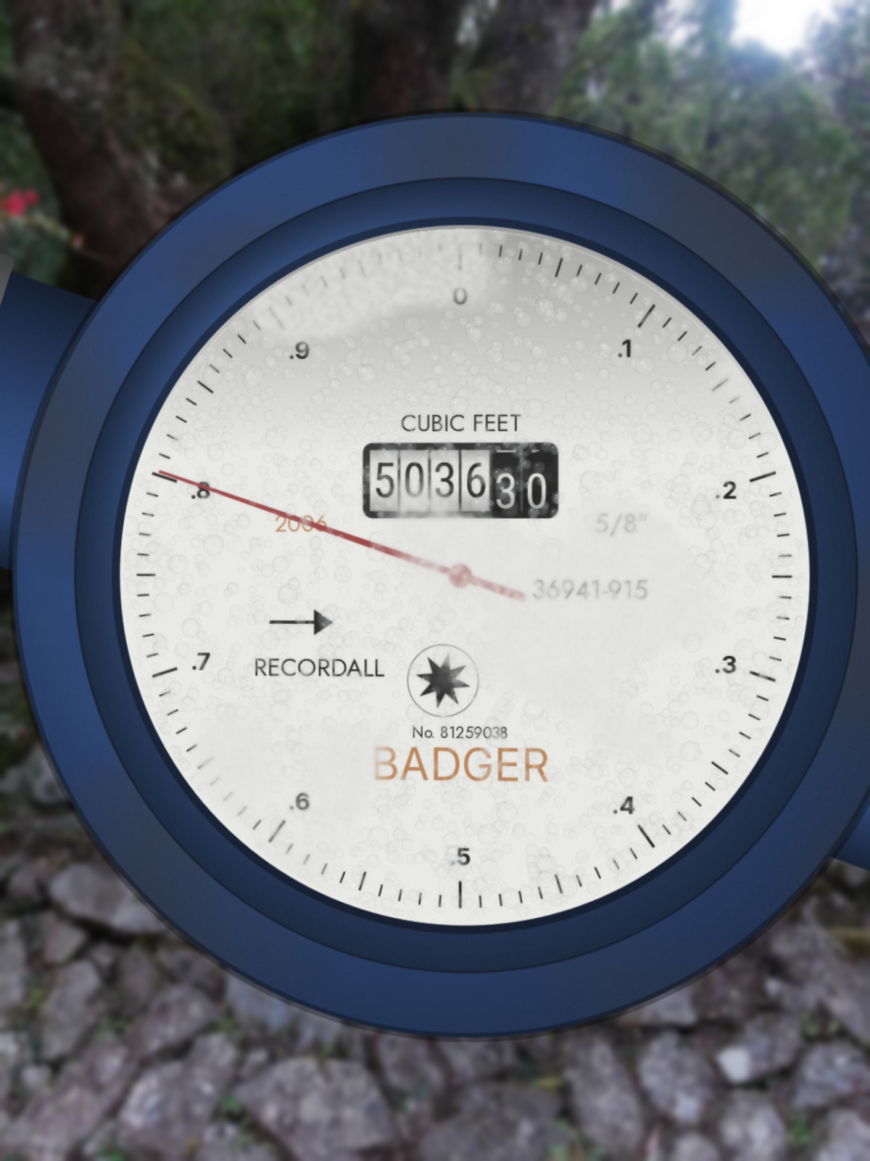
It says 503629.80 ft³
